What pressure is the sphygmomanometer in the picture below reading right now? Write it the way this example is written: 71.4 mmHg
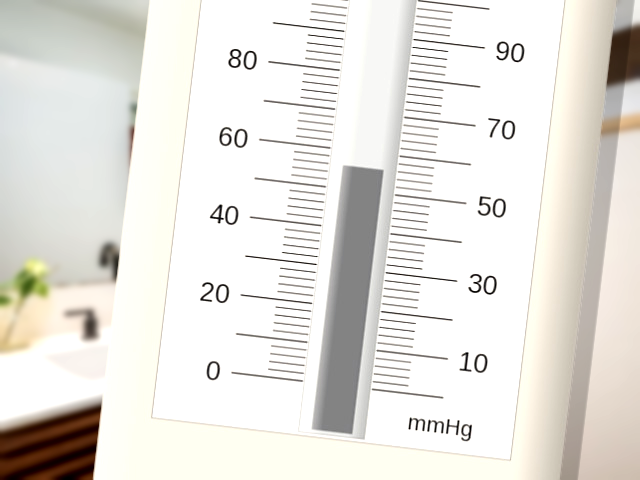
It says 56 mmHg
